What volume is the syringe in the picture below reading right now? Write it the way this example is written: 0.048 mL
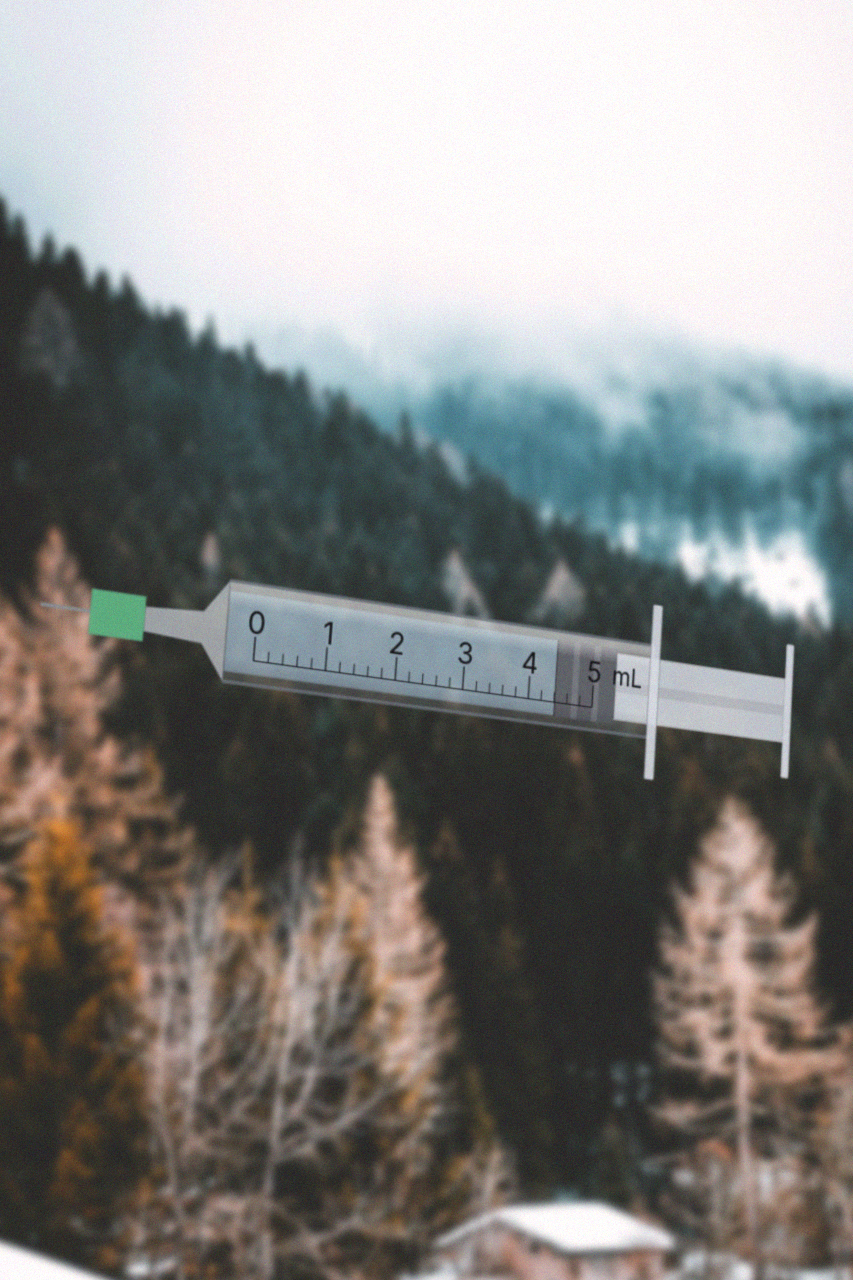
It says 4.4 mL
